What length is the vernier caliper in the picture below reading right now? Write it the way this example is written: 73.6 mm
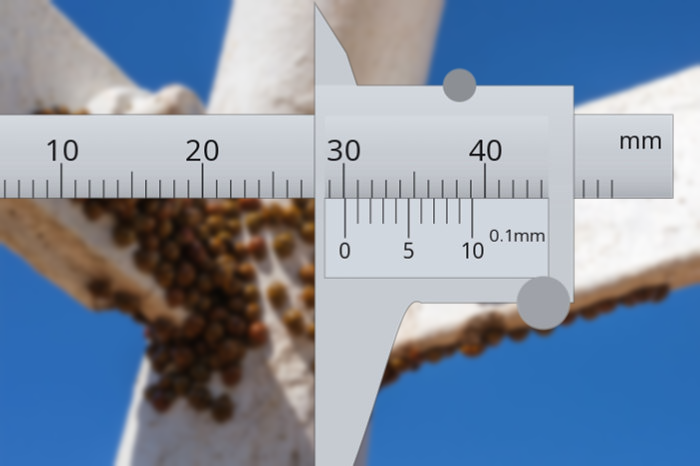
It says 30.1 mm
